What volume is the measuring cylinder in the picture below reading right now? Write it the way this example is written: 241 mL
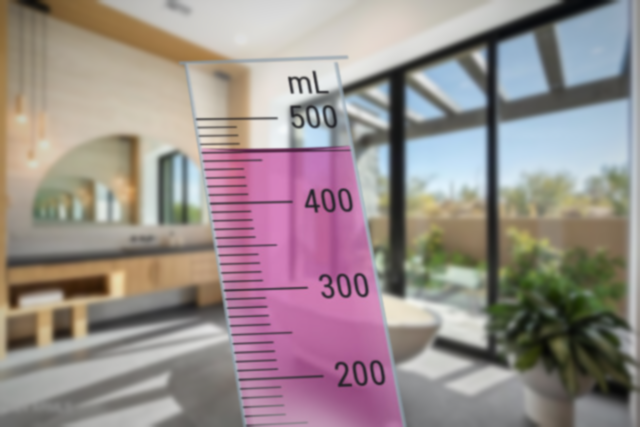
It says 460 mL
